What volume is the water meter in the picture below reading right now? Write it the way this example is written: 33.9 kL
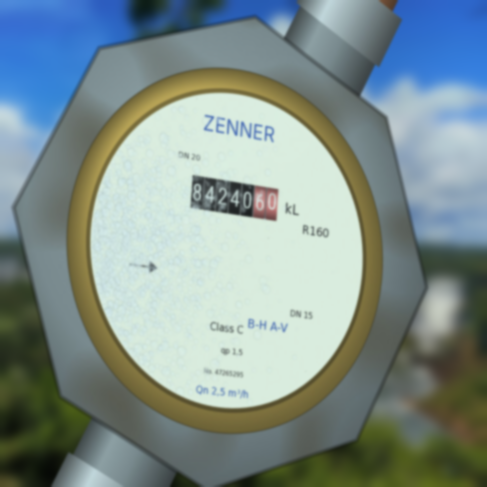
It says 84240.60 kL
